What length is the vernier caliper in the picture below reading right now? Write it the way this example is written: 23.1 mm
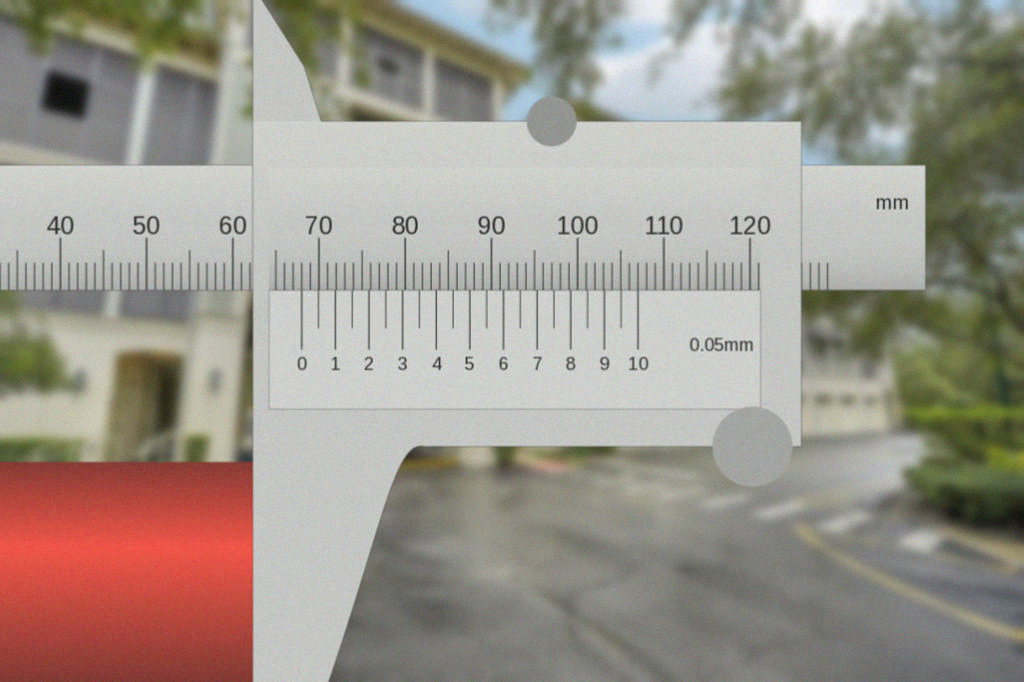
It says 68.0 mm
